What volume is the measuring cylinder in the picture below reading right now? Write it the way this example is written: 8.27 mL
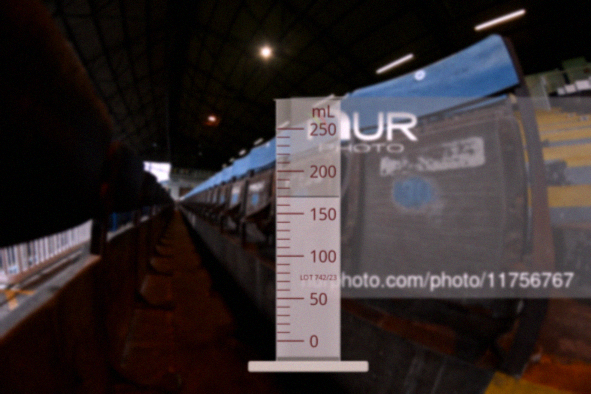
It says 170 mL
